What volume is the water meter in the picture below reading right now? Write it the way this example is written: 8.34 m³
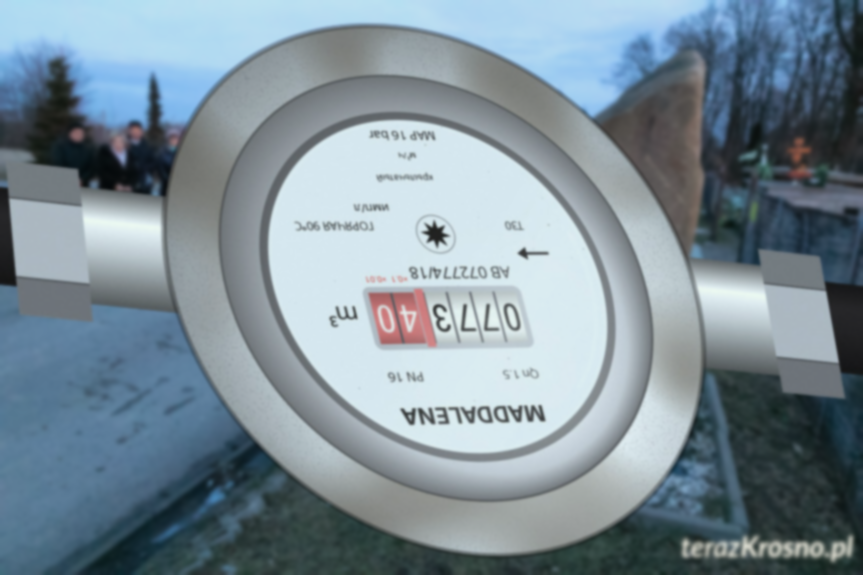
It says 773.40 m³
